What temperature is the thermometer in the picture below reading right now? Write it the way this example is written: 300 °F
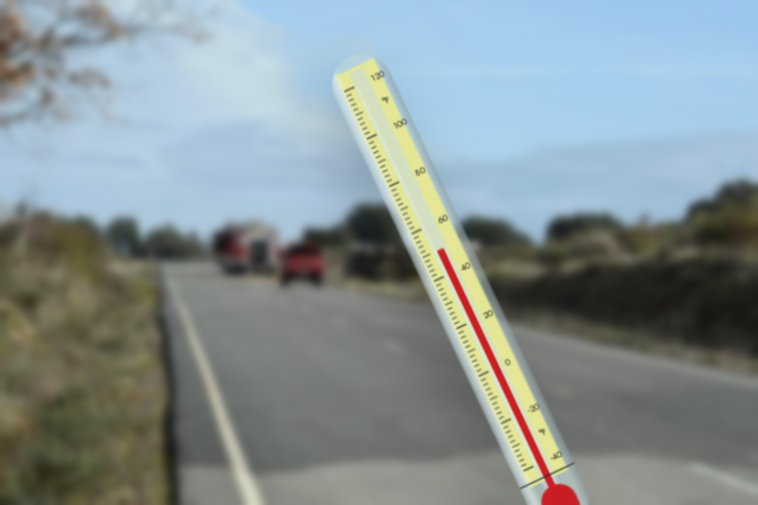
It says 50 °F
